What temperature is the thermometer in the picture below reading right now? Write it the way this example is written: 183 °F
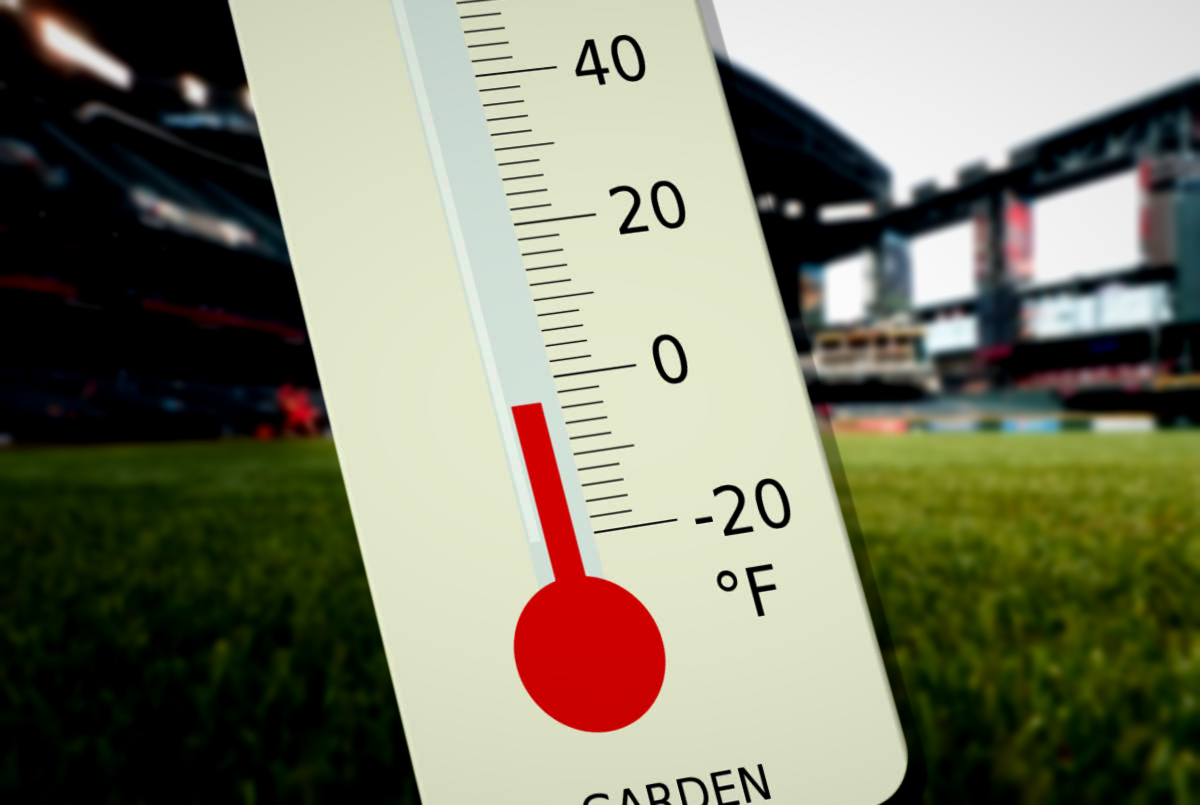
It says -3 °F
